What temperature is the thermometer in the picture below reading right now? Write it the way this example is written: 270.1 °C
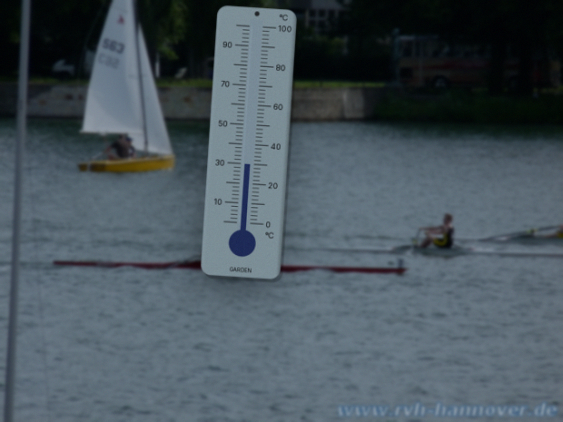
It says 30 °C
